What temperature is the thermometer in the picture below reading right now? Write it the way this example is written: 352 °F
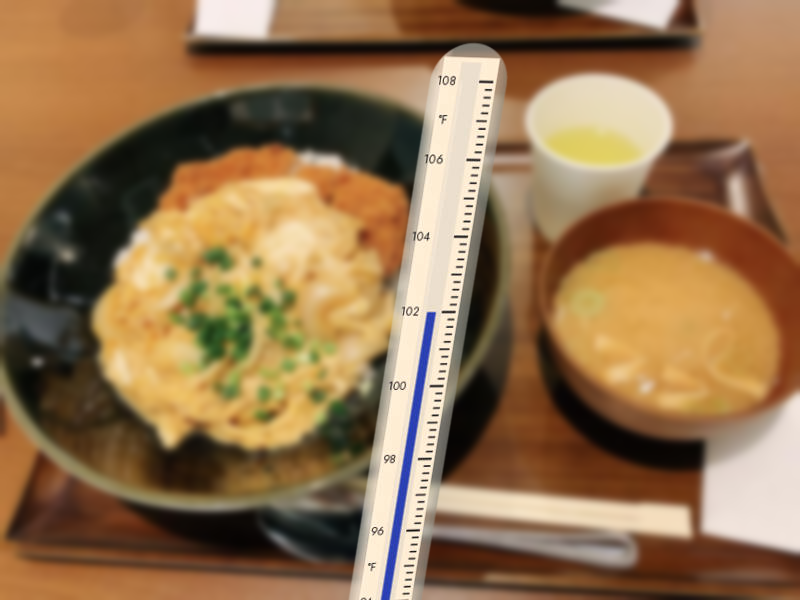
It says 102 °F
